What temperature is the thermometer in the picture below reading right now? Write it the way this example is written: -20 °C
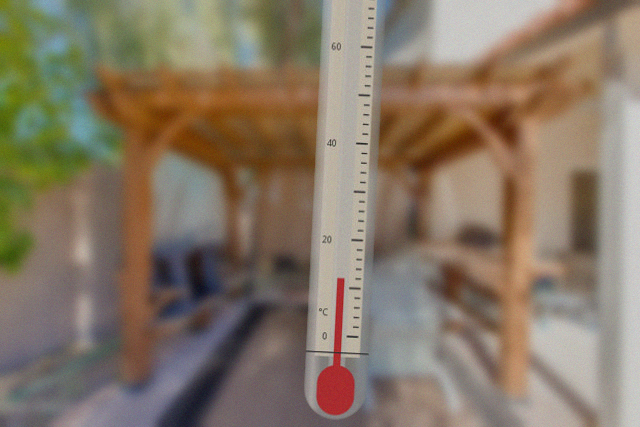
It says 12 °C
